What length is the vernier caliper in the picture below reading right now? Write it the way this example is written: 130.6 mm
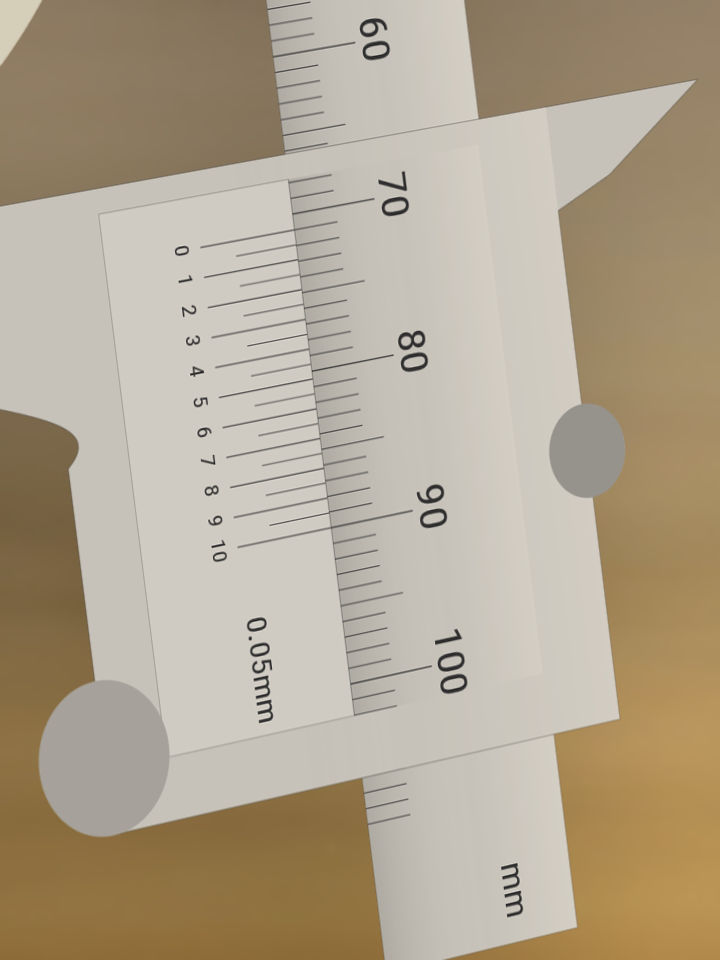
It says 71.0 mm
